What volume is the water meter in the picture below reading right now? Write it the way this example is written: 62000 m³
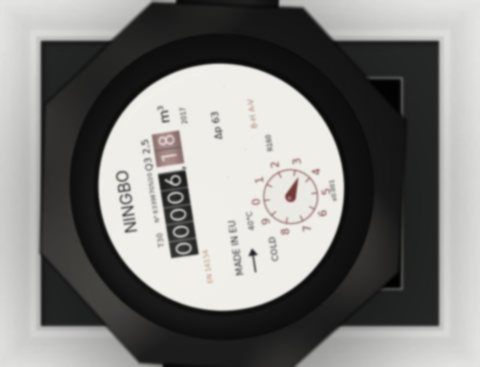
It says 6.183 m³
